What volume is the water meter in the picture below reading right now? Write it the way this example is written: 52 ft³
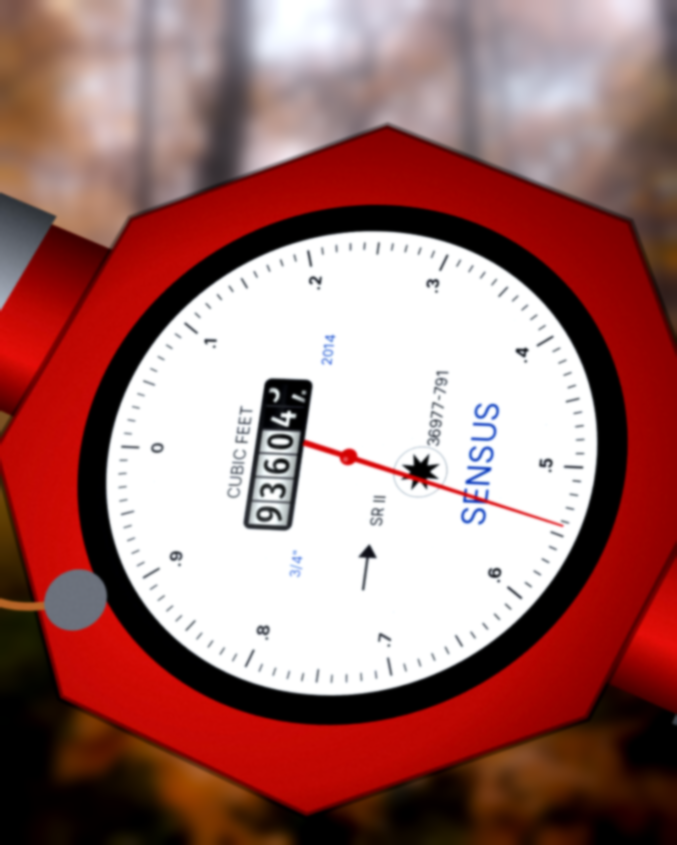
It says 936043.54 ft³
